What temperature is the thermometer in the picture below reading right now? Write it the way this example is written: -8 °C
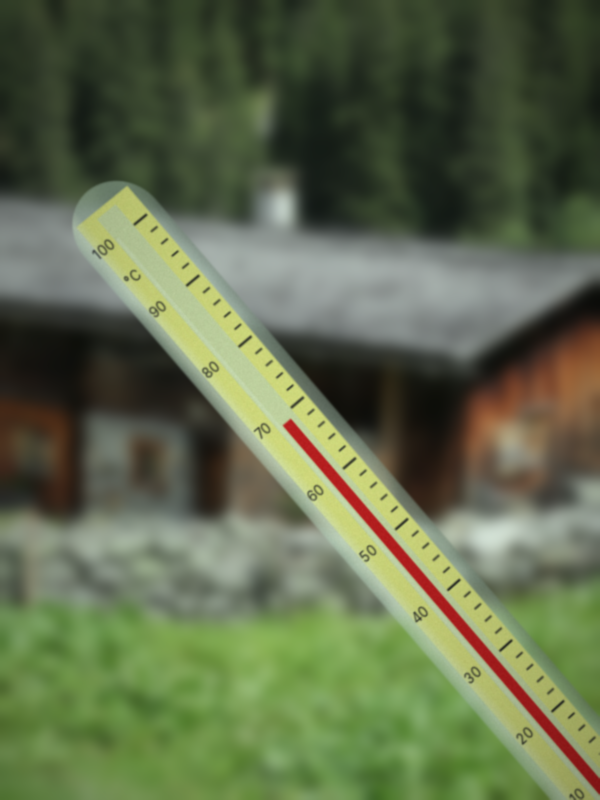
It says 69 °C
